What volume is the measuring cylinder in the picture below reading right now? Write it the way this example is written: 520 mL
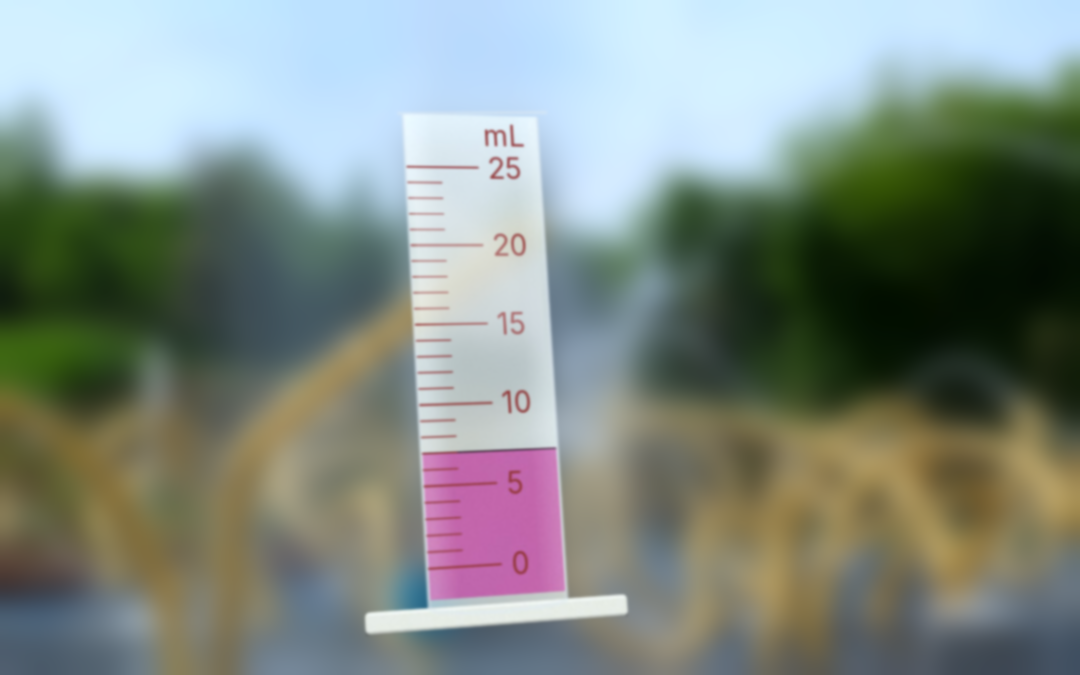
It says 7 mL
